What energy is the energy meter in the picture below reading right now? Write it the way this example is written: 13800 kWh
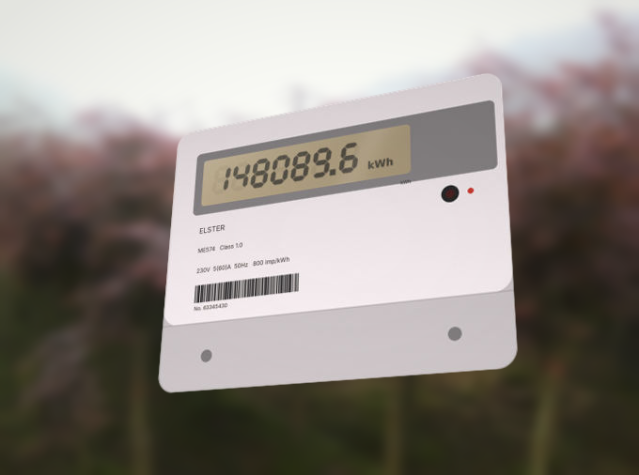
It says 148089.6 kWh
